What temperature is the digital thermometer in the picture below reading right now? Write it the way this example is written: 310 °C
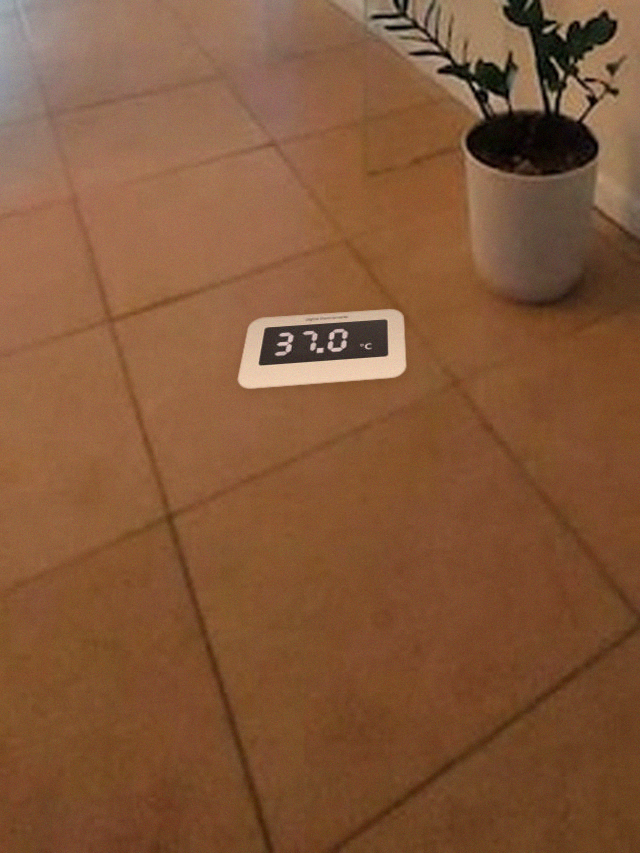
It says 37.0 °C
